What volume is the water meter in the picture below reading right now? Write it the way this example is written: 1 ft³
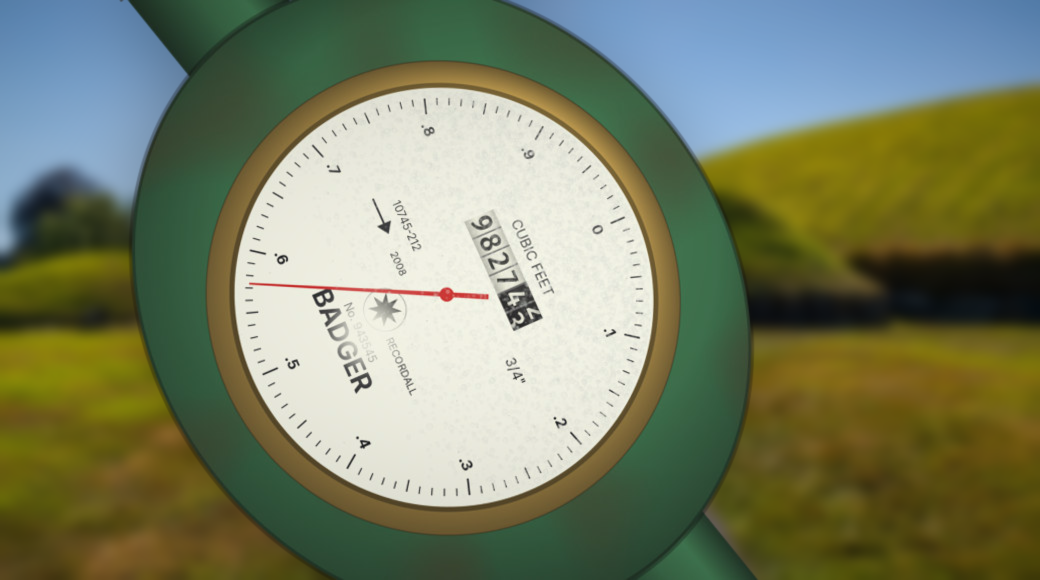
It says 982742.57 ft³
